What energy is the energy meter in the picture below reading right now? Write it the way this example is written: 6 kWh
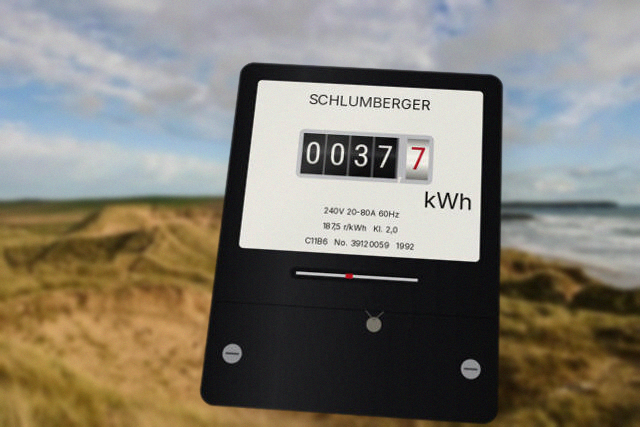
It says 37.7 kWh
